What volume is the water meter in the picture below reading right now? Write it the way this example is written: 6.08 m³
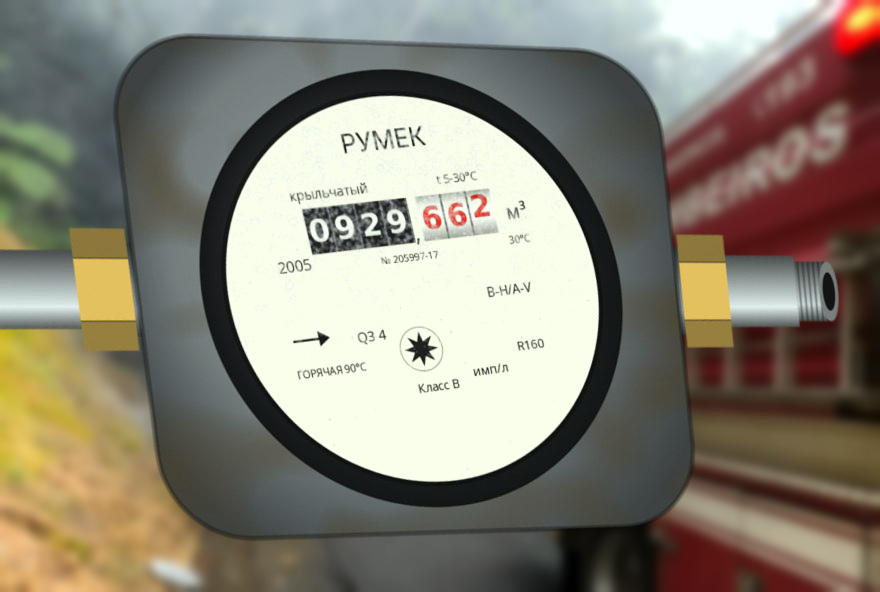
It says 929.662 m³
